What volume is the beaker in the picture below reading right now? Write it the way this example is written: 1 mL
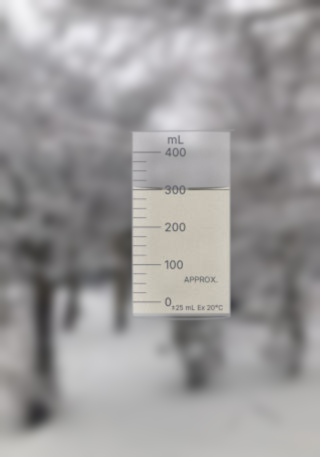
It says 300 mL
